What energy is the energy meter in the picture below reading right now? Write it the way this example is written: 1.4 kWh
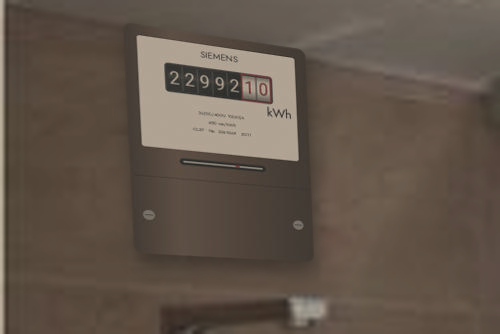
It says 22992.10 kWh
